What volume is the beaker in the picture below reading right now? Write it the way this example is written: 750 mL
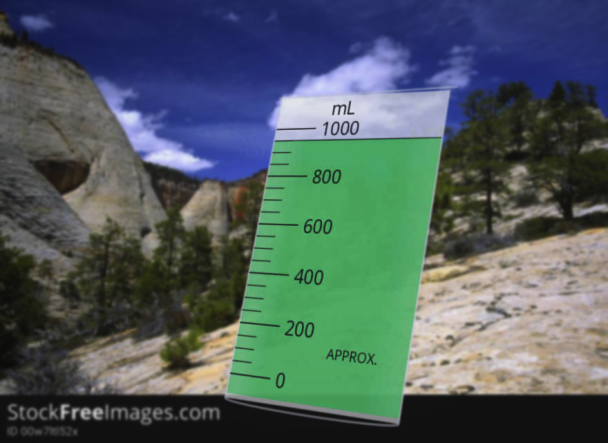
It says 950 mL
